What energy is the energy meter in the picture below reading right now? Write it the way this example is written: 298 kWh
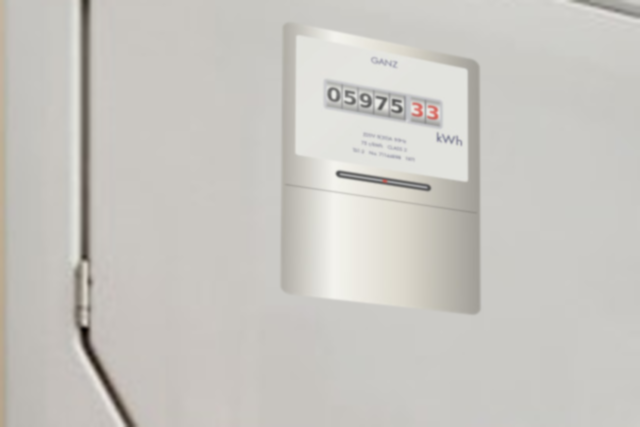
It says 5975.33 kWh
